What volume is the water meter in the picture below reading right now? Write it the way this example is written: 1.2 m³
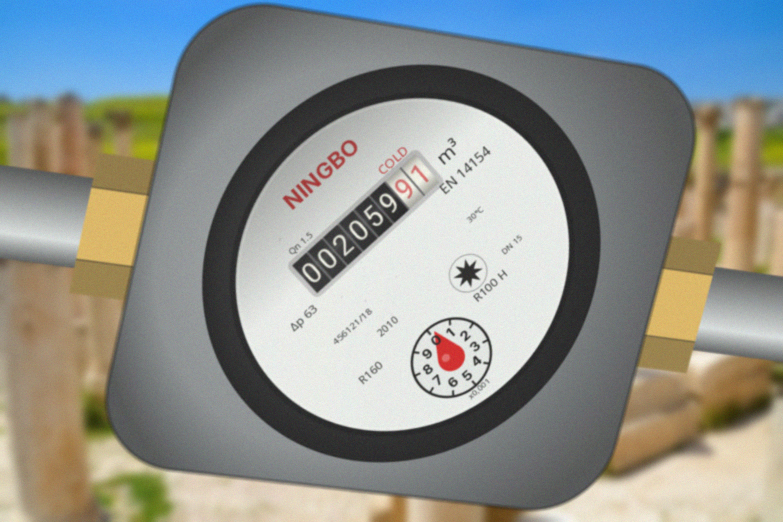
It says 2059.910 m³
